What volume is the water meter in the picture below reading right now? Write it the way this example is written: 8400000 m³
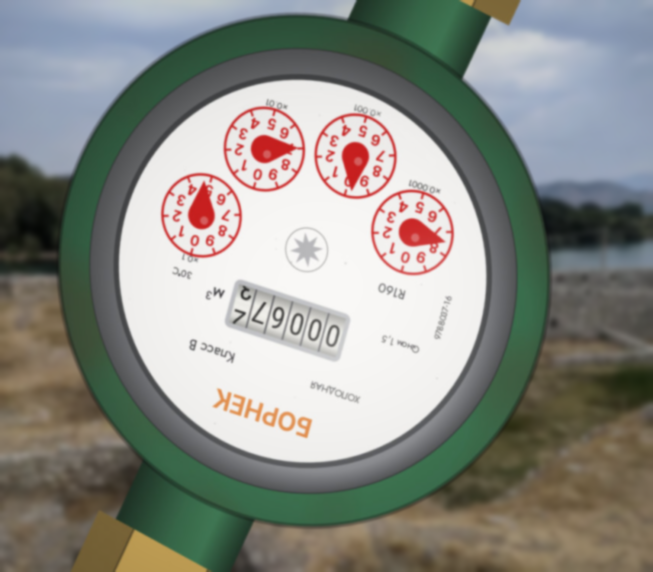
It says 672.4697 m³
